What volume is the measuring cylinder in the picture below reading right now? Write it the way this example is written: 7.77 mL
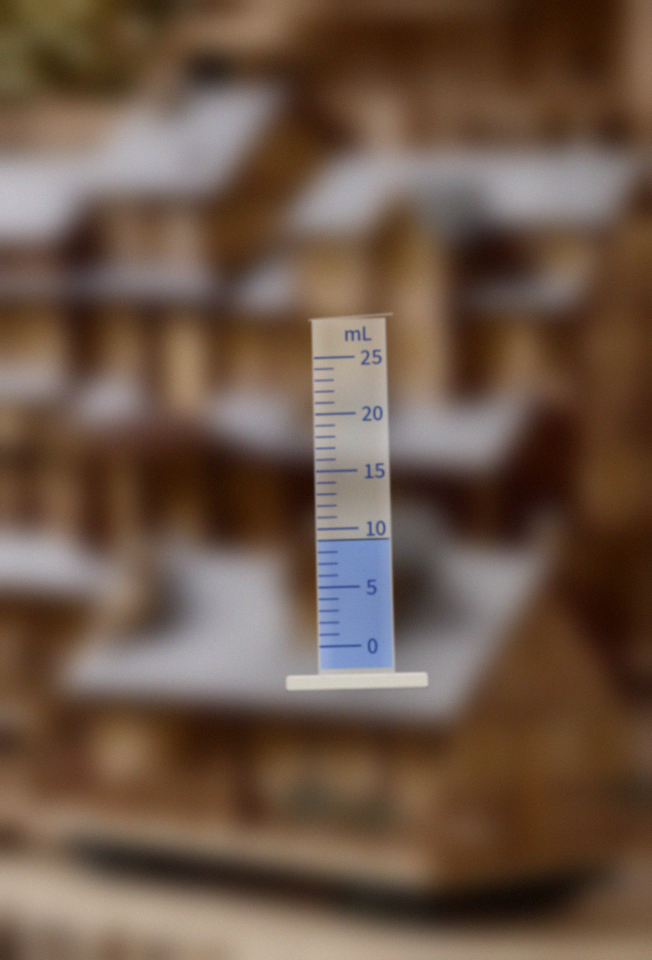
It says 9 mL
